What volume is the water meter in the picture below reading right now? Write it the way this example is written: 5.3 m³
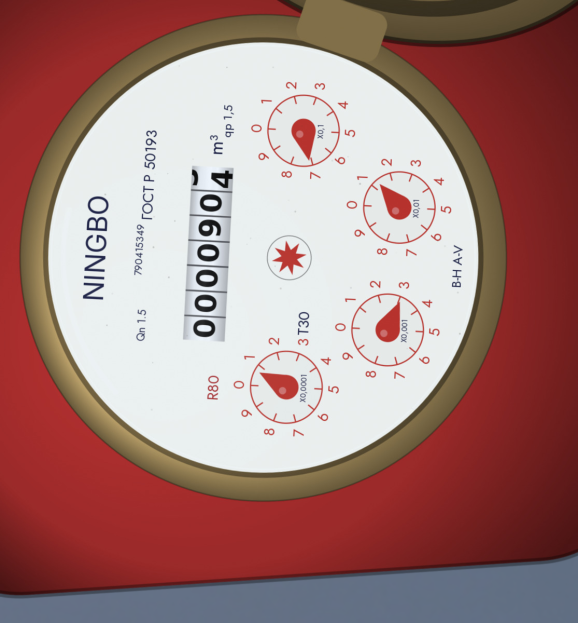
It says 903.7130 m³
